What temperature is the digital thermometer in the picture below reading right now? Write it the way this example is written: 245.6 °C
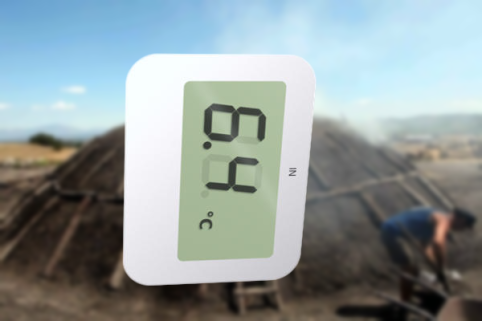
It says 6.4 °C
